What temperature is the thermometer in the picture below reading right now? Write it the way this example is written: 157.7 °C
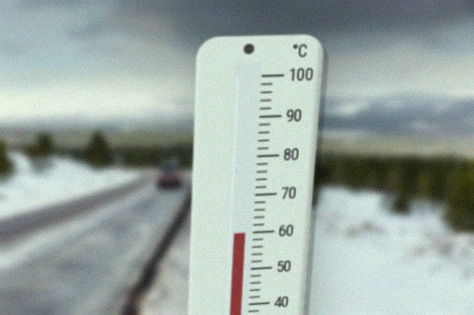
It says 60 °C
